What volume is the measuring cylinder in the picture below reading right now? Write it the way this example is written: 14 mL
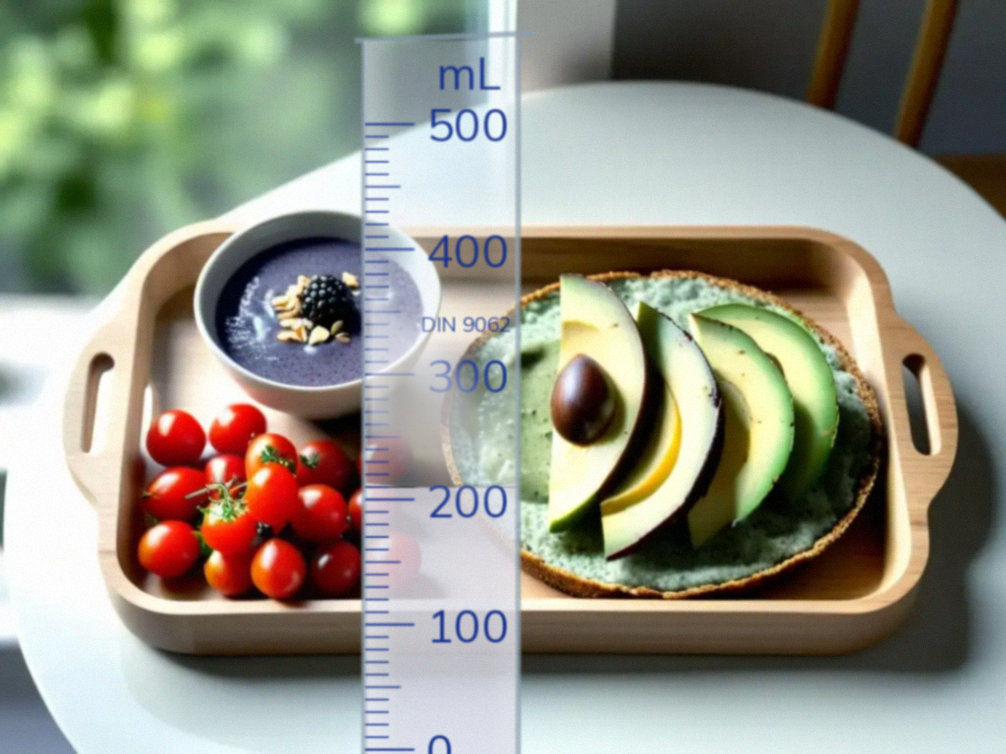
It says 210 mL
